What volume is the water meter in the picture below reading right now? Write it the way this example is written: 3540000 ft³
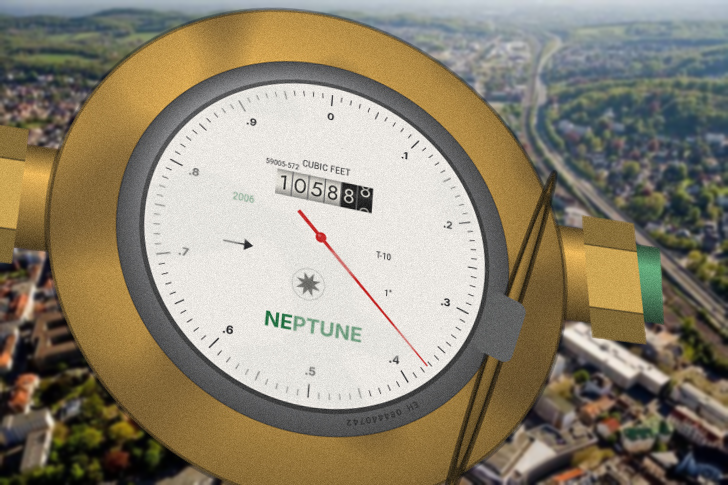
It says 105888.37 ft³
